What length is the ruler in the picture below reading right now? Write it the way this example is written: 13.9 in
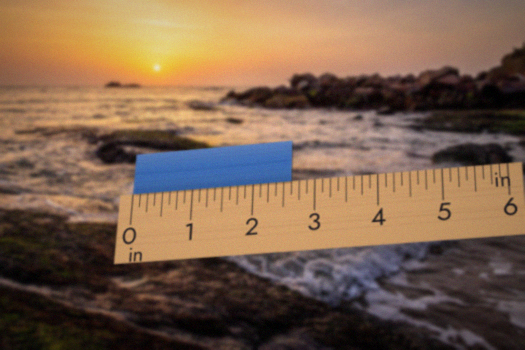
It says 2.625 in
